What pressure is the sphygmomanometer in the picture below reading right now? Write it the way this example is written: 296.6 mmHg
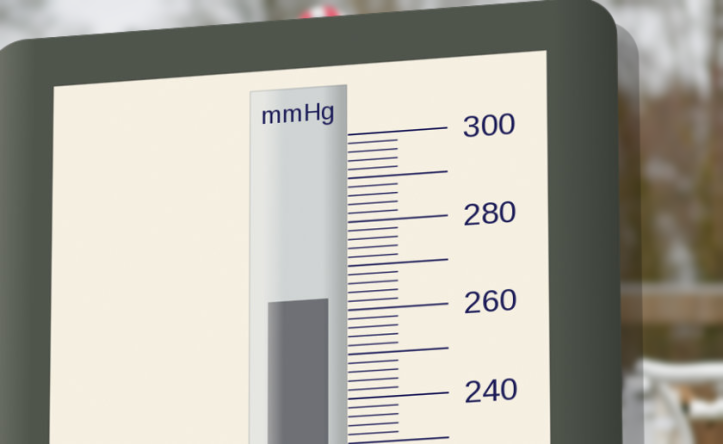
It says 263 mmHg
